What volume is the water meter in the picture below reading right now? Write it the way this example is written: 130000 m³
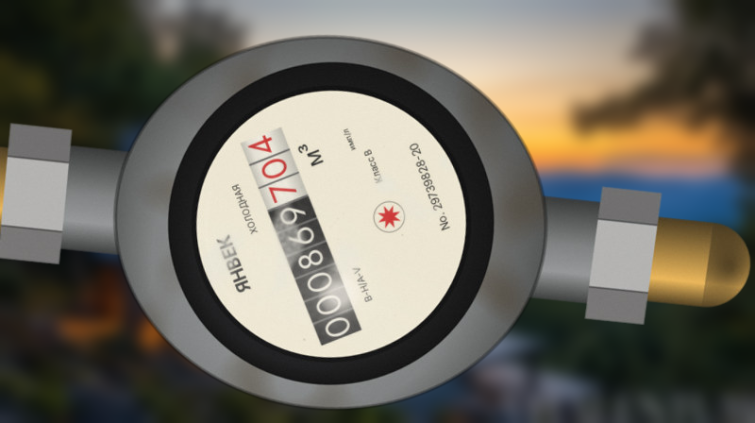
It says 869.704 m³
